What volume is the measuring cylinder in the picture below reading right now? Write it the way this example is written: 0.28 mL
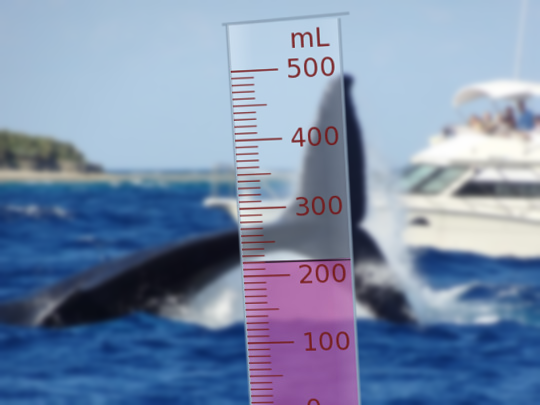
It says 220 mL
